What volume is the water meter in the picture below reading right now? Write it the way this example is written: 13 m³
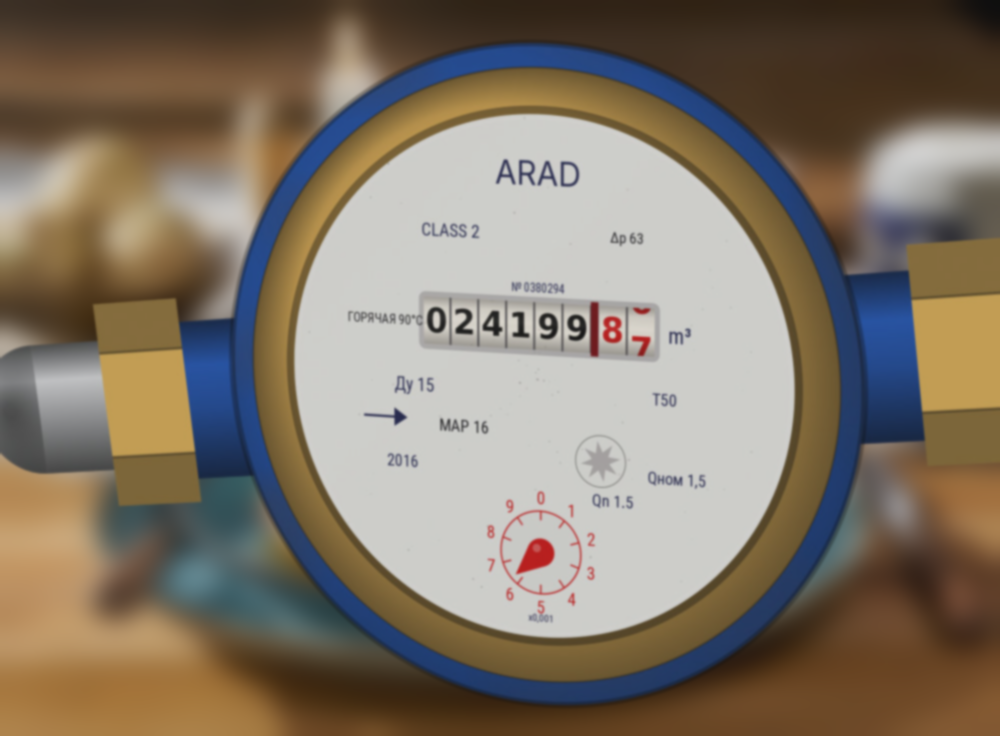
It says 24199.866 m³
